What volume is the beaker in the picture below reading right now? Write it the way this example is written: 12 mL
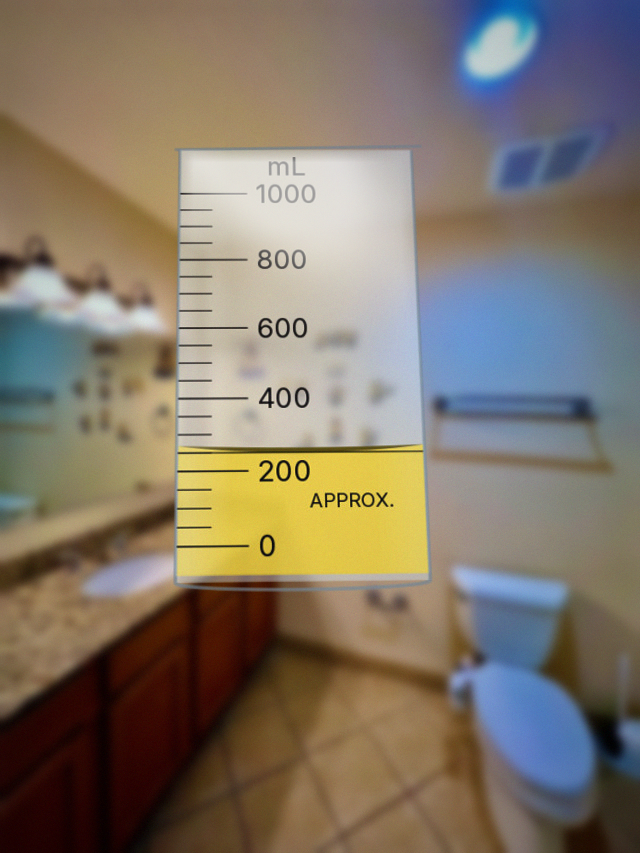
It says 250 mL
